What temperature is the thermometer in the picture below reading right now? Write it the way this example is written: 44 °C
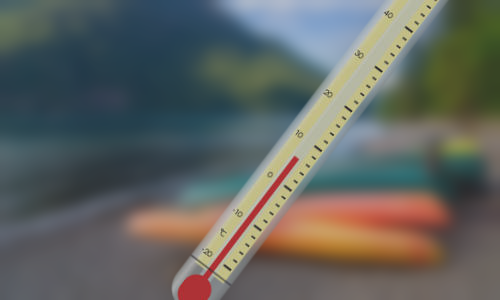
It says 6 °C
